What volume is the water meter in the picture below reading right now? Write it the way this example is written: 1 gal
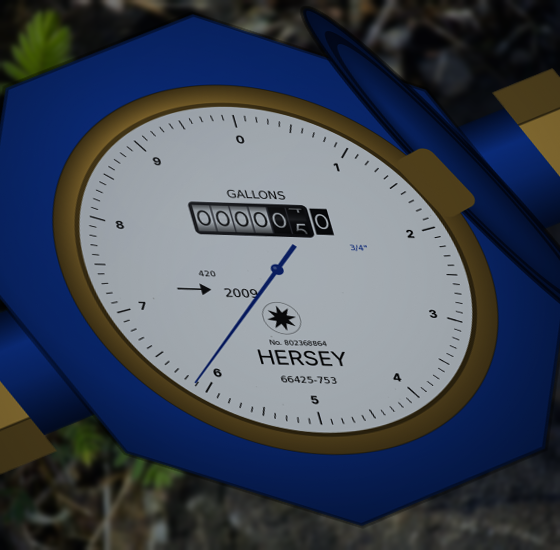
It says 46.1 gal
